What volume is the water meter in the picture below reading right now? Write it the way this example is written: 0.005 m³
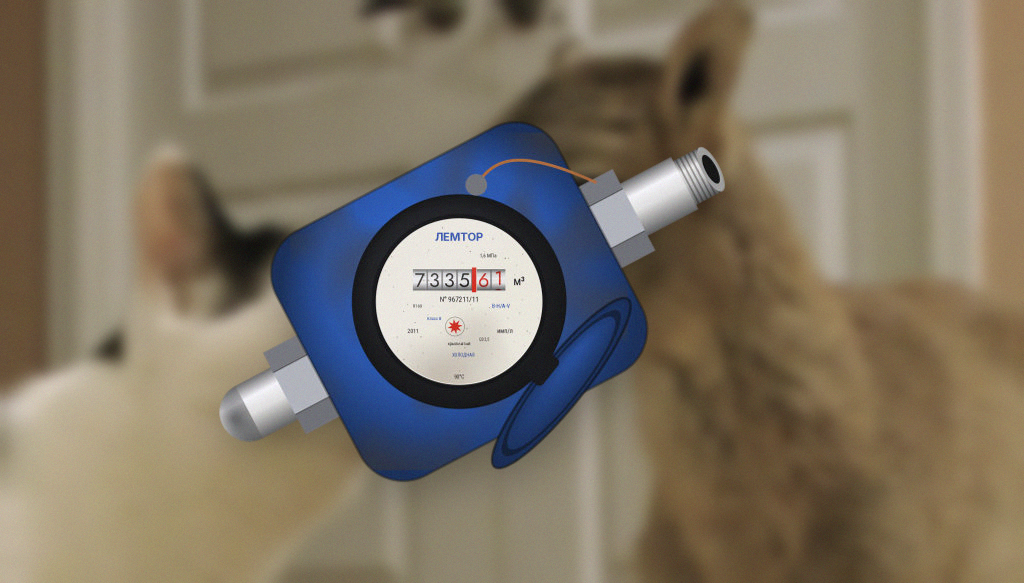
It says 7335.61 m³
